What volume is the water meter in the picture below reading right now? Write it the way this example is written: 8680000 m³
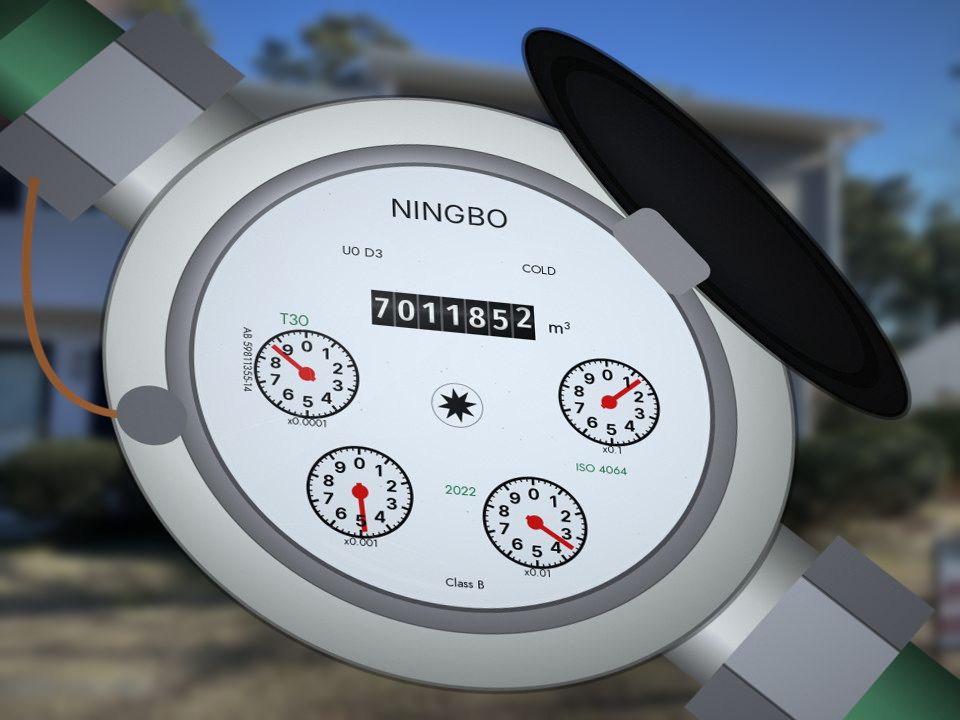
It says 7011852.1348 m³
